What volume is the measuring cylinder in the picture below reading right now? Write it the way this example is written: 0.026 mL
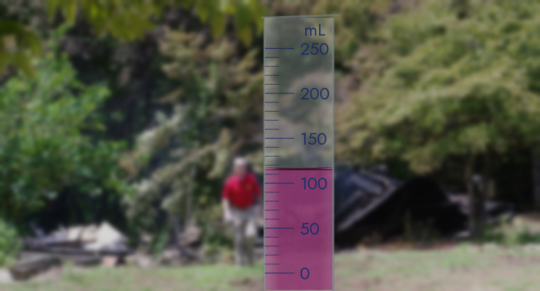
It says 115 mL
